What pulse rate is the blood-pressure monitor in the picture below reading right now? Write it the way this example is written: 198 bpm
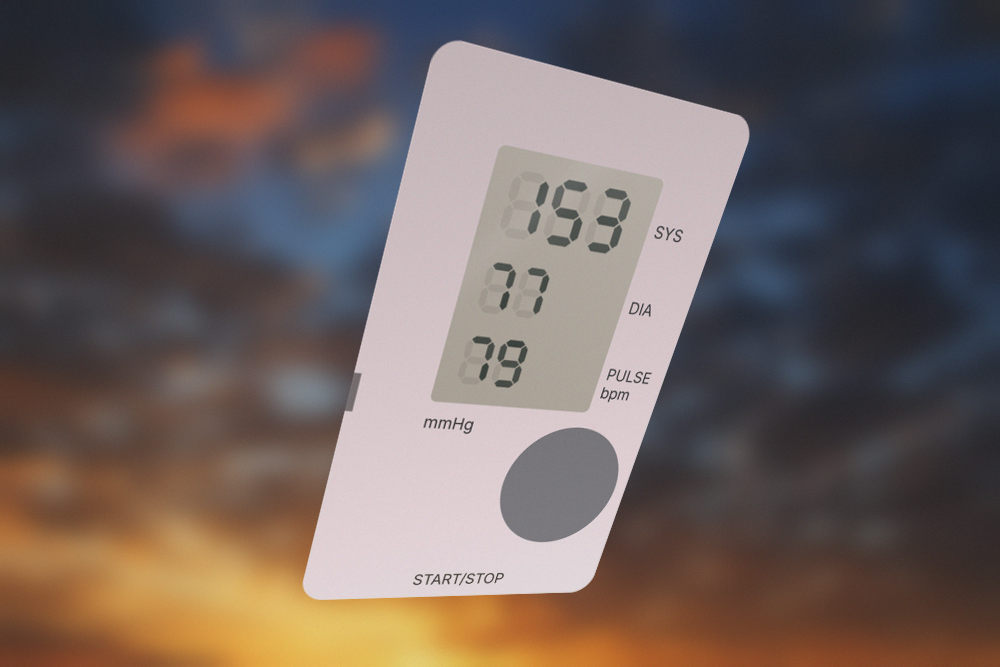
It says 79 bpm
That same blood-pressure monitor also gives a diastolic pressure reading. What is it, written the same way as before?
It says 77 mmHg
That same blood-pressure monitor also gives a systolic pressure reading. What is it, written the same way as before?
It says 153 mmHg
